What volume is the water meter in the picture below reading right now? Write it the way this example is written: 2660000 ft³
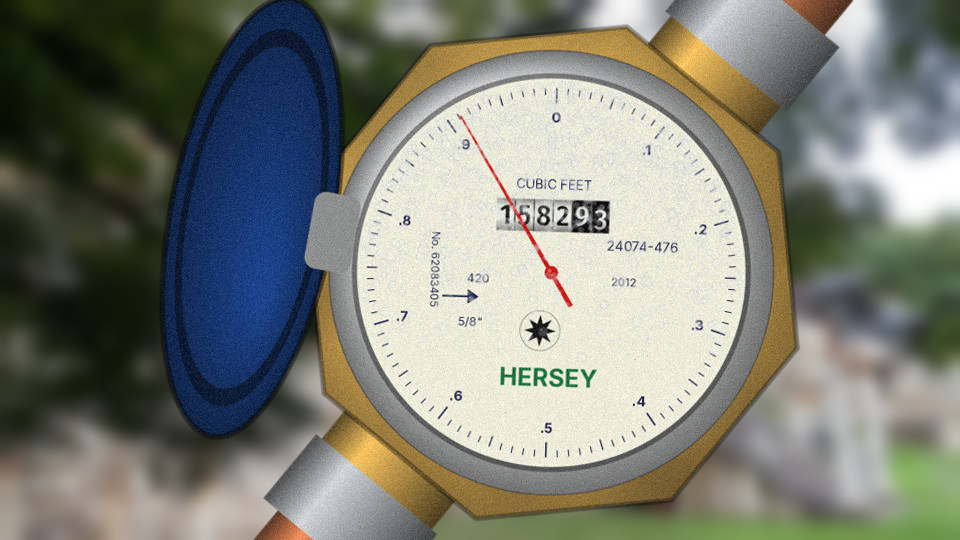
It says 158292.91 ft³
